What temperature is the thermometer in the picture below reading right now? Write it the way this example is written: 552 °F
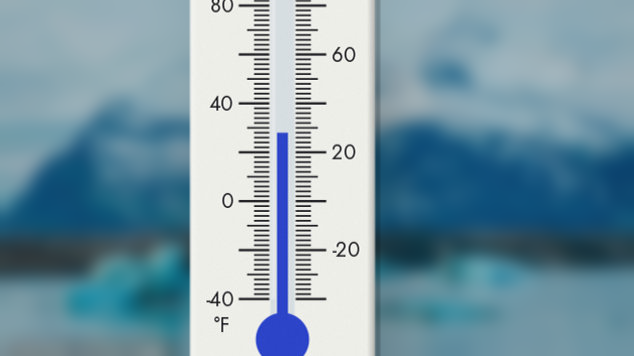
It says 28 °F
